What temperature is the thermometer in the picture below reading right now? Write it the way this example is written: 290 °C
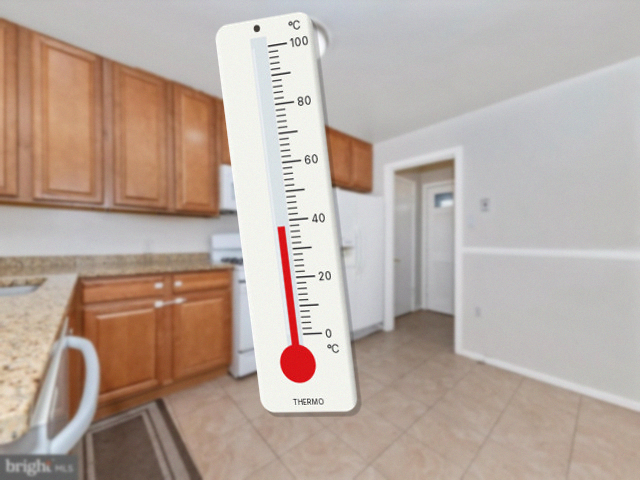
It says 38 °C
